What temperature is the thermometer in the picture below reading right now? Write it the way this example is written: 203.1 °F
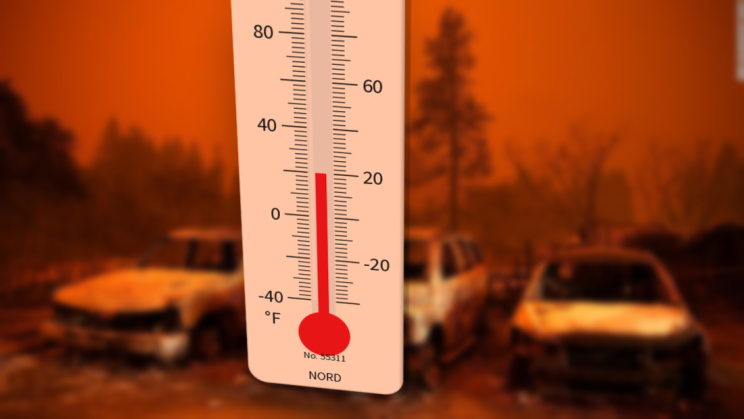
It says 20 °F
